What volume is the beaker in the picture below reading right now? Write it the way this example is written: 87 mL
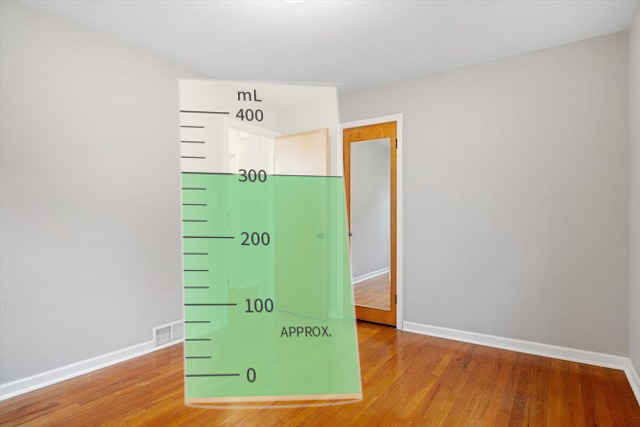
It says 300 mL
